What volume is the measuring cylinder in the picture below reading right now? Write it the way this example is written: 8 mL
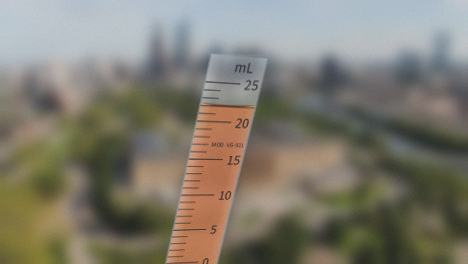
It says 22 mL
